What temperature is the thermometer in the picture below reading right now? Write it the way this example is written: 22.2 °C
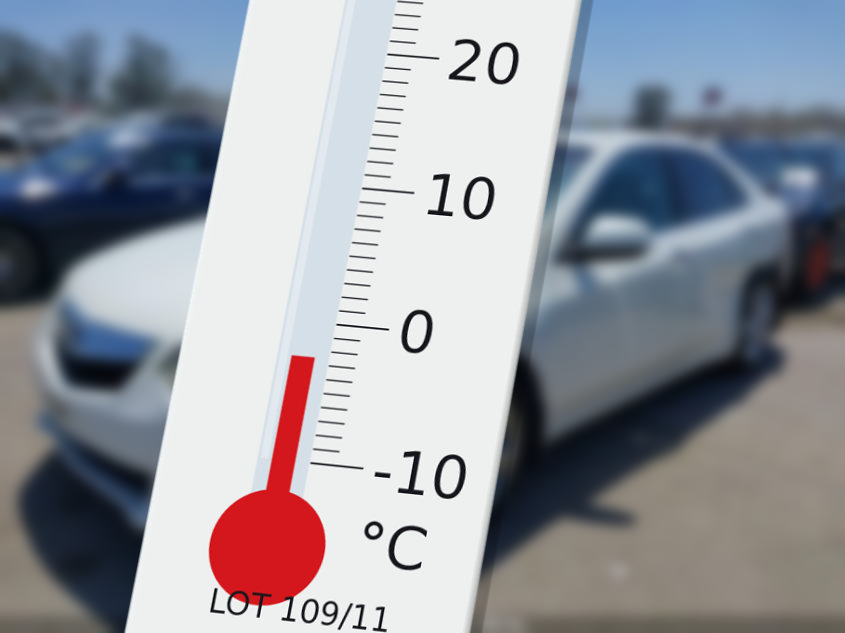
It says -2.5 °C
